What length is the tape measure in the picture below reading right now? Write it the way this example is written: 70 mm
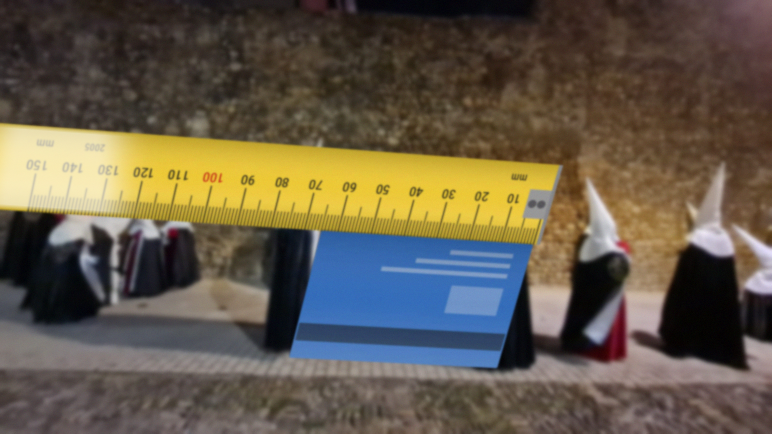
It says 65 mm
